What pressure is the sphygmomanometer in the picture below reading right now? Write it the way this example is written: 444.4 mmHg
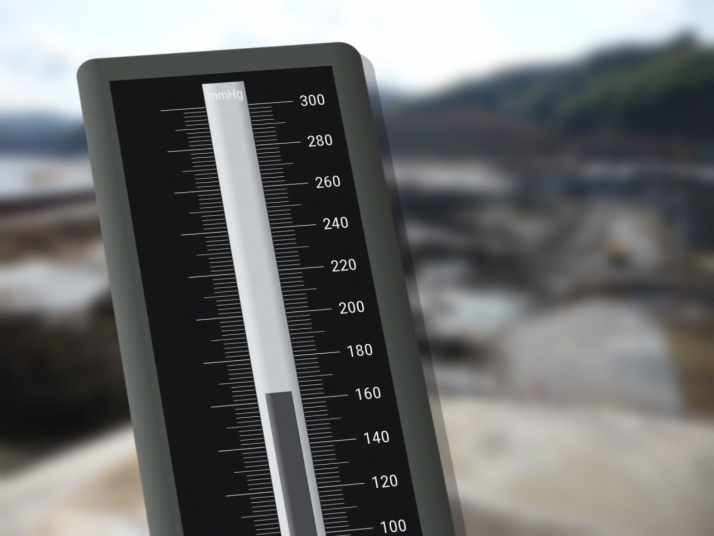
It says 164 mmHg
